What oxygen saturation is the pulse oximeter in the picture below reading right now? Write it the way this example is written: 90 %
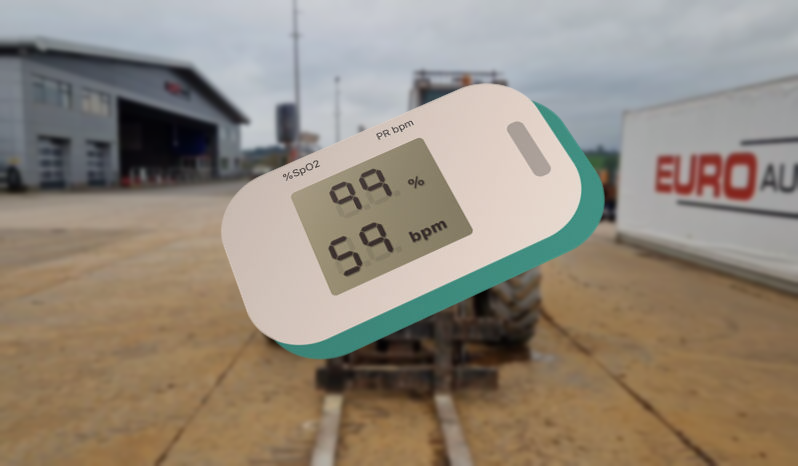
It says 99 %
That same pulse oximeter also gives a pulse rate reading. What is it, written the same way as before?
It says 59 bpm
